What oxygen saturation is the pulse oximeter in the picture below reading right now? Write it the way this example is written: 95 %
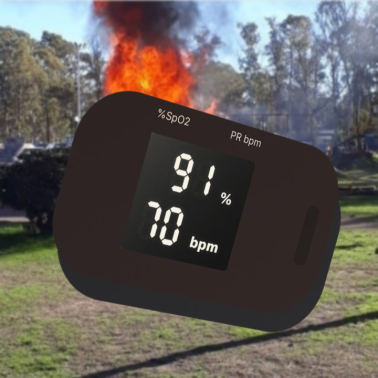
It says 91 %
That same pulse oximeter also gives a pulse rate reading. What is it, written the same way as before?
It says 70 bpm
